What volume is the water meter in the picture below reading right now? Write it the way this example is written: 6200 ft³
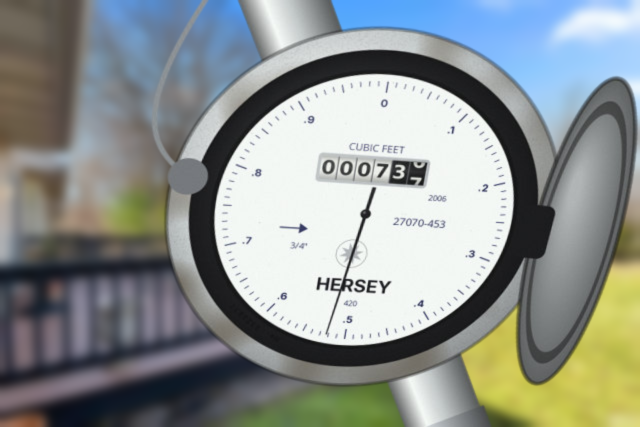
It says 736.52 ft³
